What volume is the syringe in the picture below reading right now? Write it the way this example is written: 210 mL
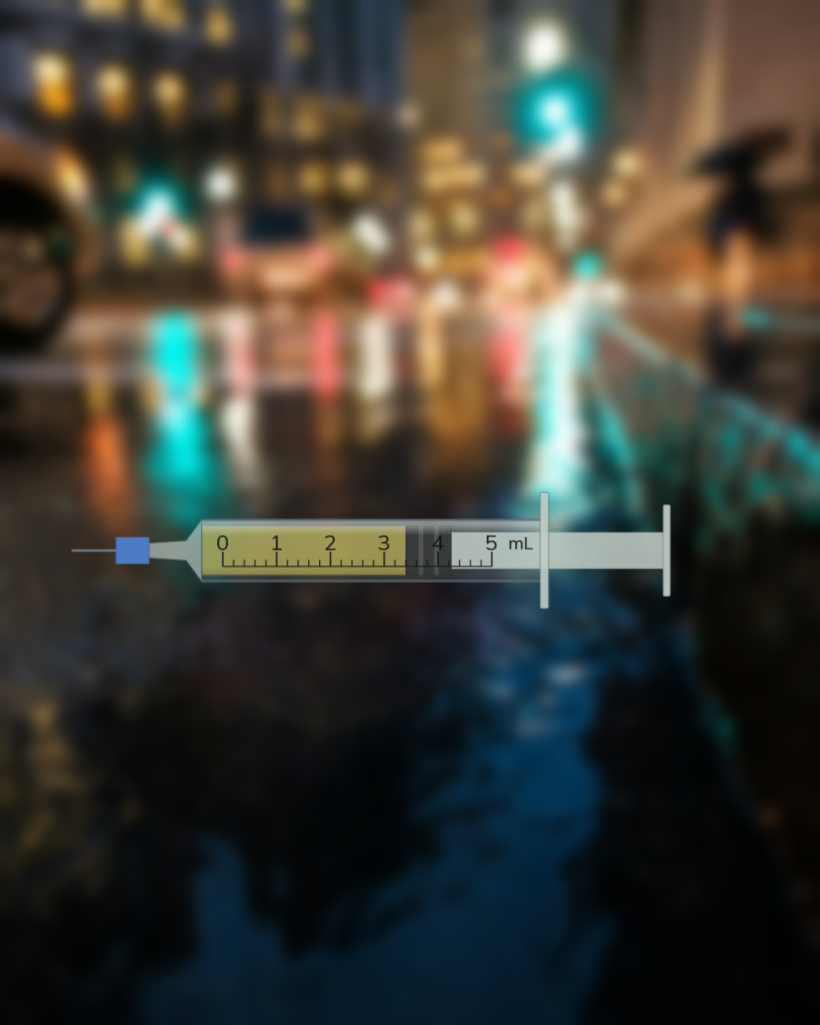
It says 3.4 mL
